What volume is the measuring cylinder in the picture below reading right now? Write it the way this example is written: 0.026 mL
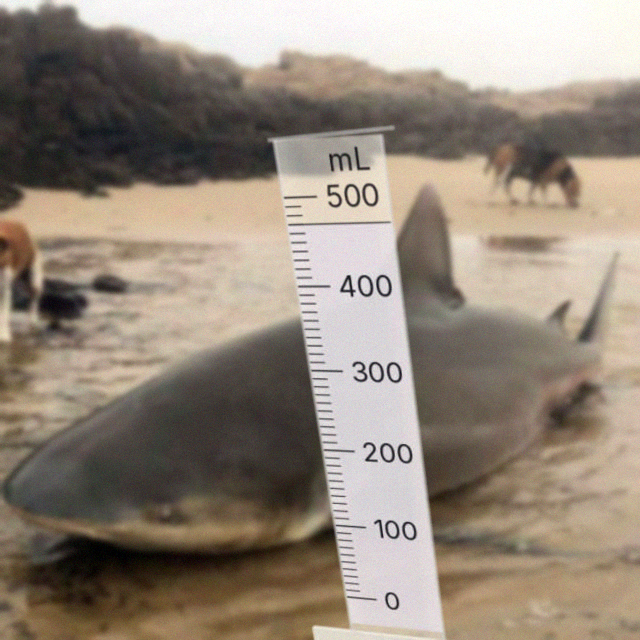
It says 470 mL
